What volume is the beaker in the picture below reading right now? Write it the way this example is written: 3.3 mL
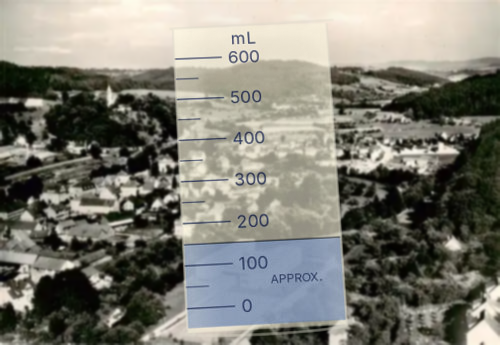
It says 150 mL
